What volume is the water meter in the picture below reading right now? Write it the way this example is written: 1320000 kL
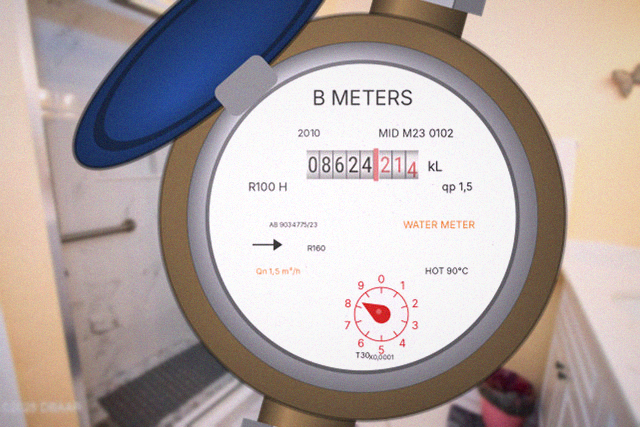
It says 8624.2138 kL
